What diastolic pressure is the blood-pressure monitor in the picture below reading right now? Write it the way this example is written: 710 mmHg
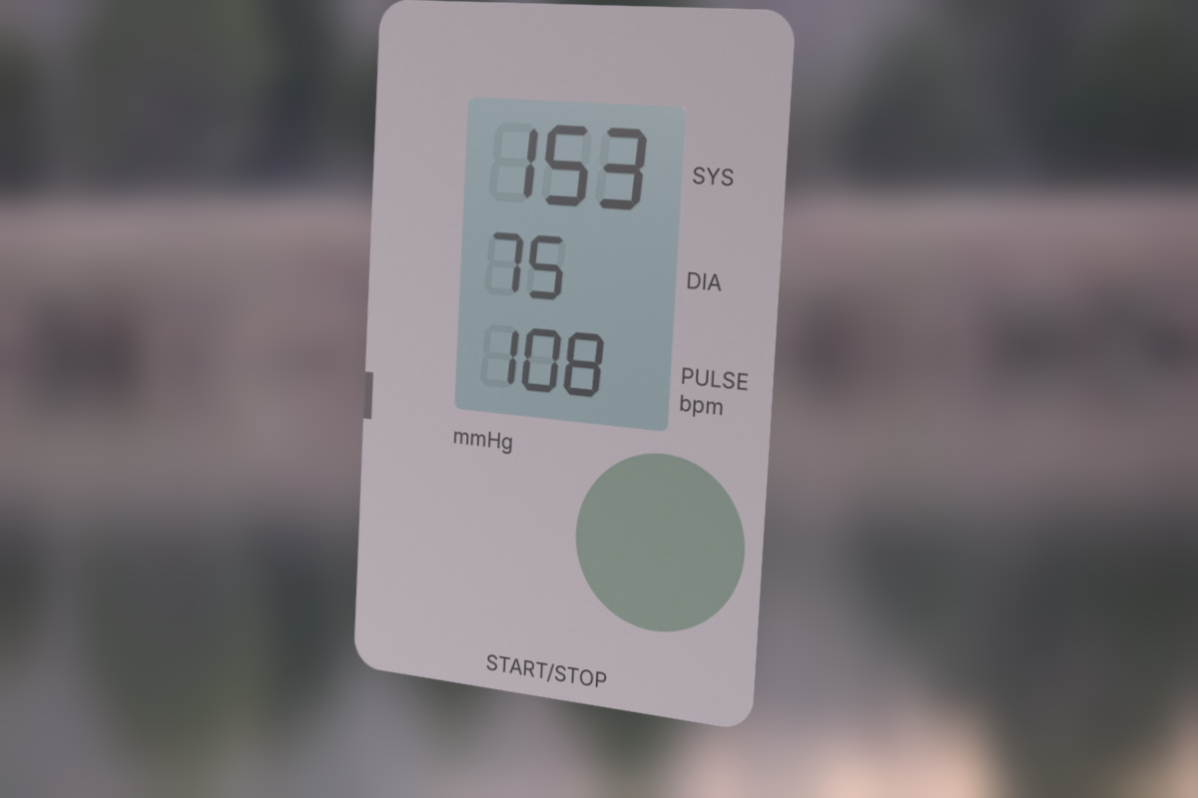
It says 75 mmHg
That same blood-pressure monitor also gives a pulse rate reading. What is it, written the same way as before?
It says 108 bpm
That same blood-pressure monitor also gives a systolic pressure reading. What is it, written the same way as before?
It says 153 mmHg
